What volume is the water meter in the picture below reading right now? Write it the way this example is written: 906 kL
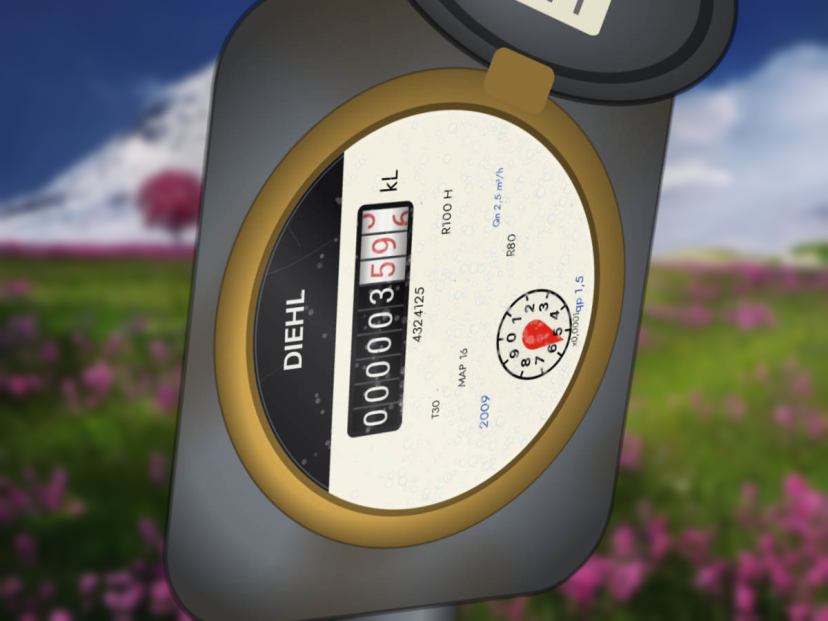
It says 3.5955 kL
